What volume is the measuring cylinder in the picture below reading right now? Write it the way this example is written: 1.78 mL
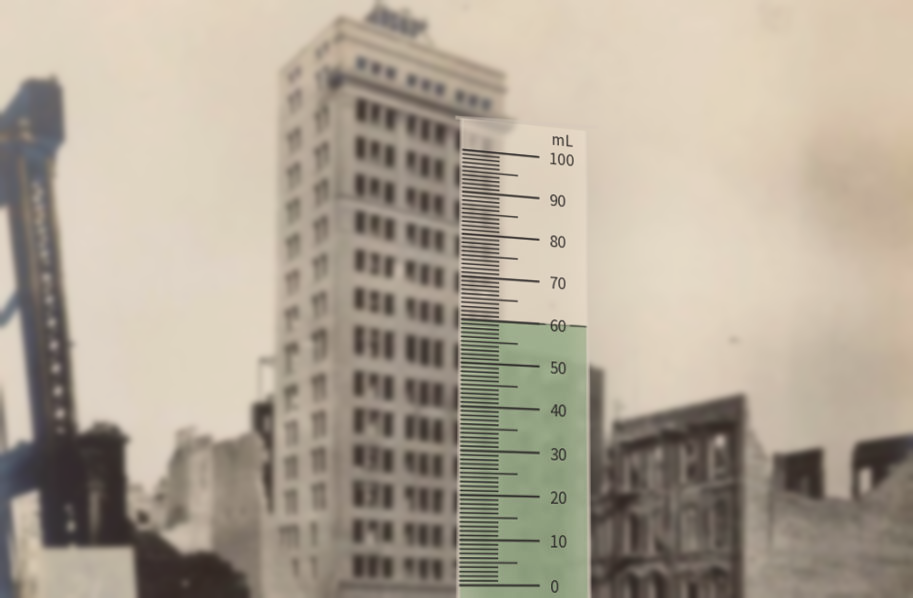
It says 60 mL
